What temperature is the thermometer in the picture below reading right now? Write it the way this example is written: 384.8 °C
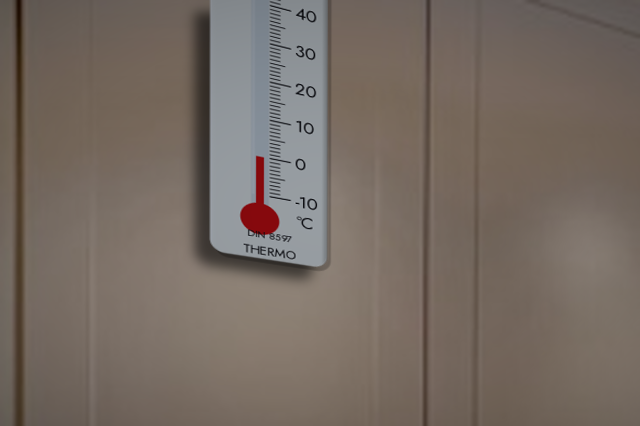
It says 0 °C
